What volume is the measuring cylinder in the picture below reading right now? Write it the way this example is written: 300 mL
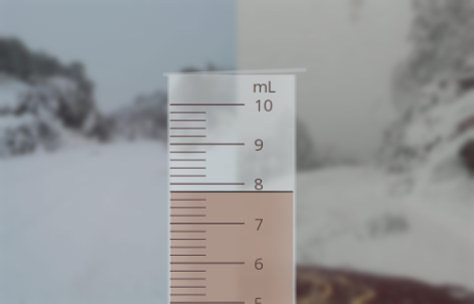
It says 7.8 mL
